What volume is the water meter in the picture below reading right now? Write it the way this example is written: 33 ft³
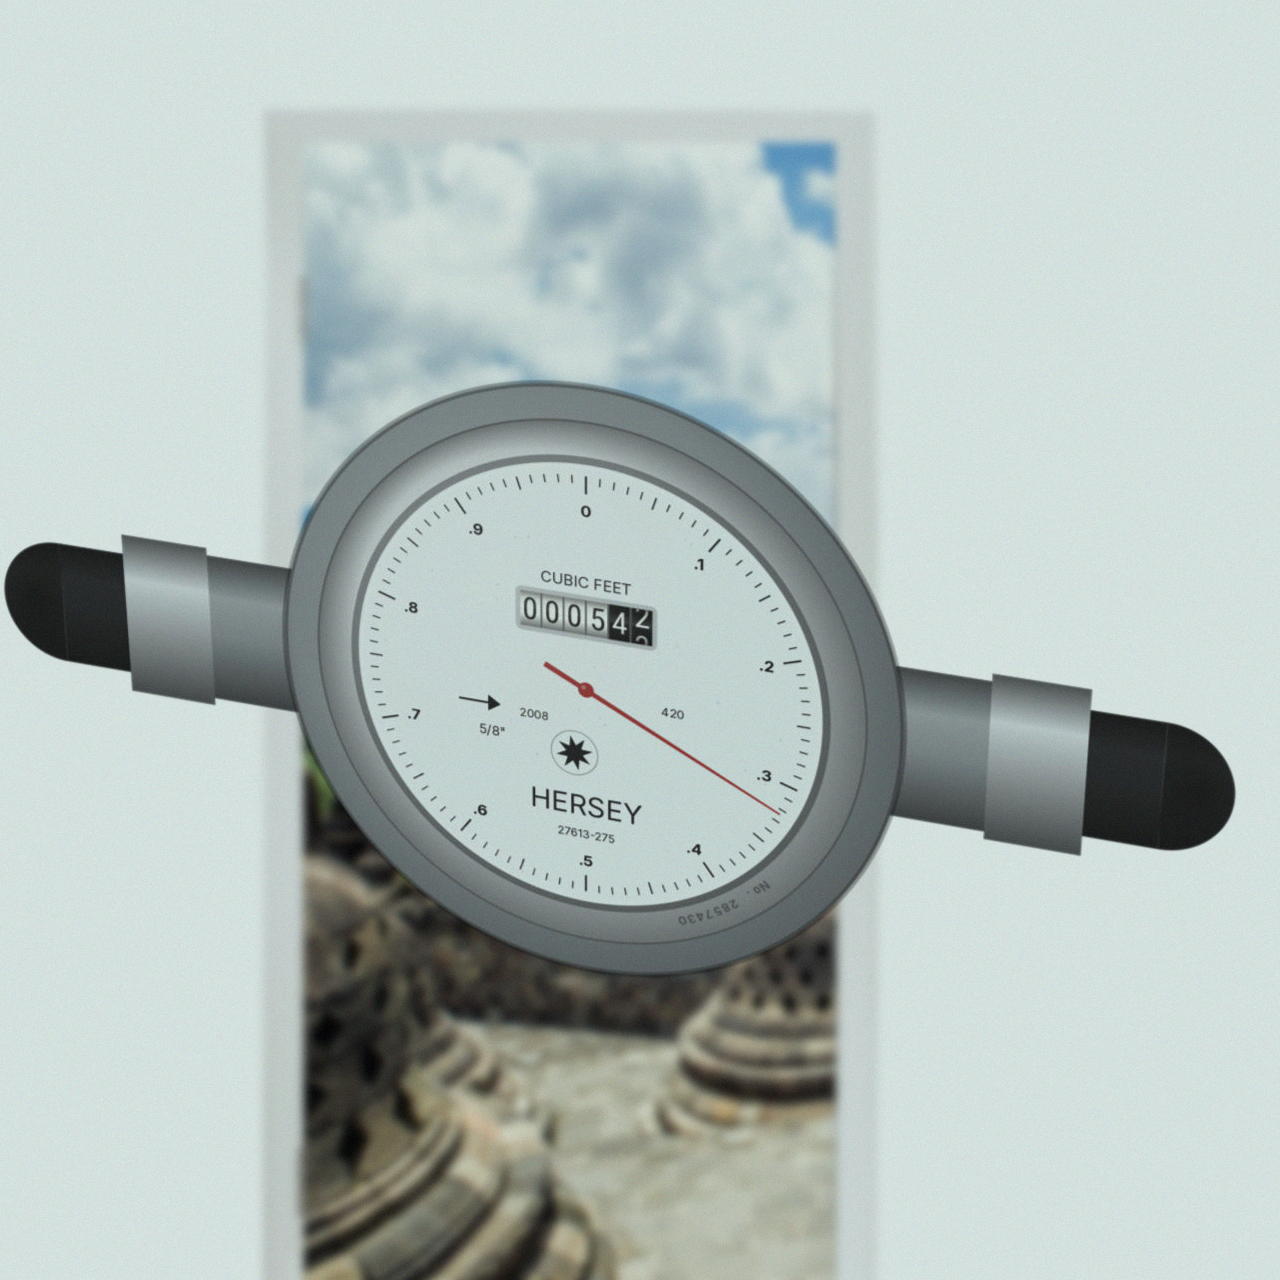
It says 542.32 ft³
